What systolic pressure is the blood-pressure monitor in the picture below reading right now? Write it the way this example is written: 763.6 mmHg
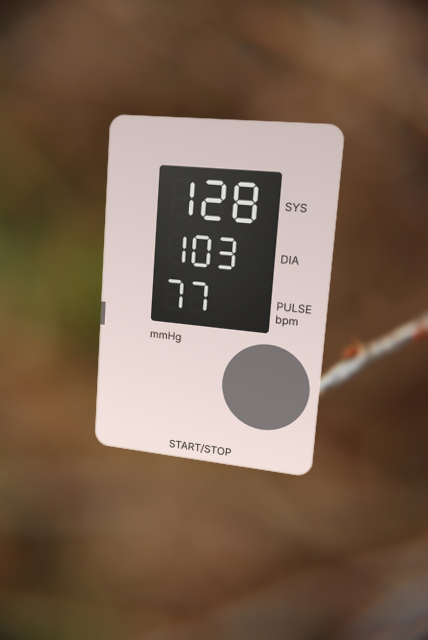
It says 128 mmHg
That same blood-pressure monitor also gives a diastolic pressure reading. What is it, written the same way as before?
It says 103 mmHg
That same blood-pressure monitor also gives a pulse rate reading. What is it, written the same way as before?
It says 77 bpm
